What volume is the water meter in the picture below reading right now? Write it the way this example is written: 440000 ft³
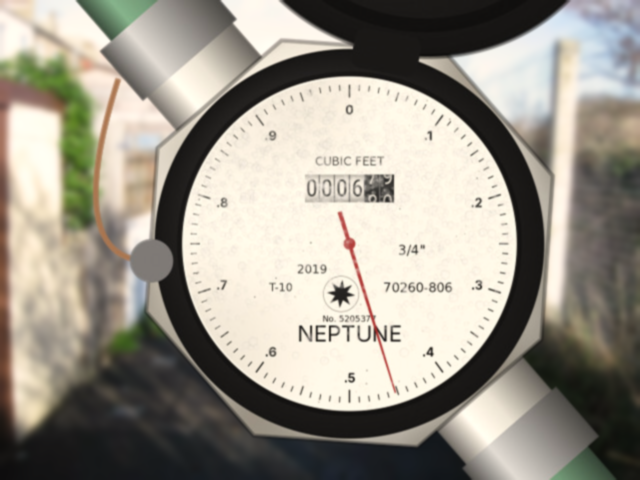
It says 679.45 ft³
